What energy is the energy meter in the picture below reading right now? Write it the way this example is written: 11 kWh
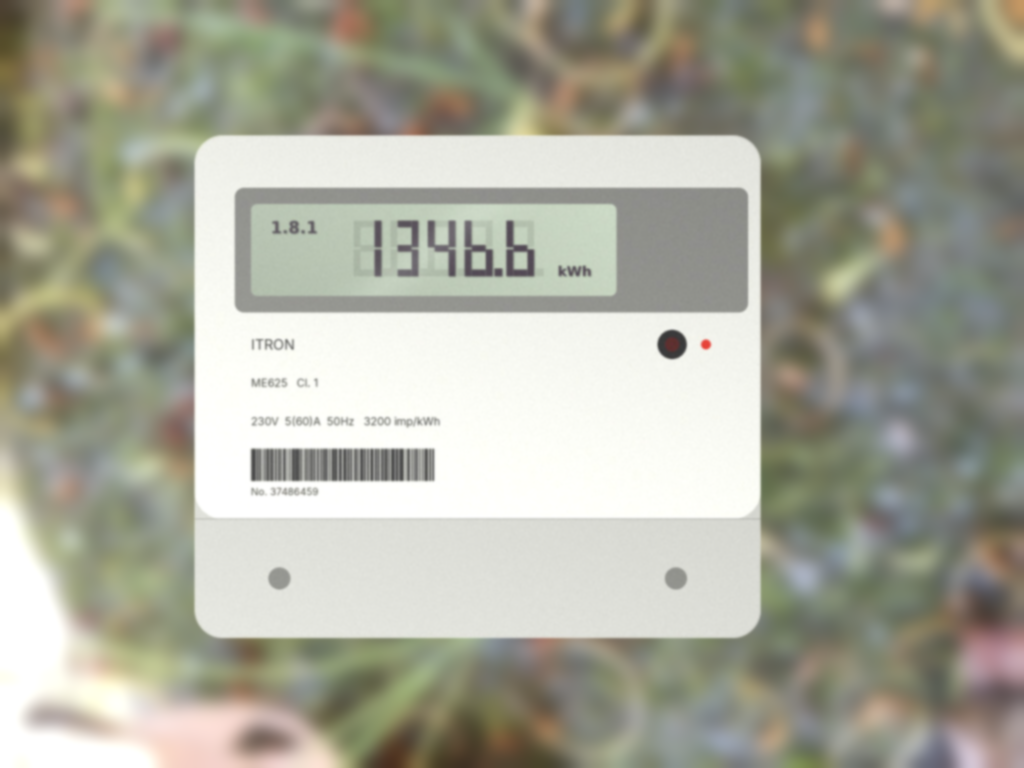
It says 1346.6 kWh
